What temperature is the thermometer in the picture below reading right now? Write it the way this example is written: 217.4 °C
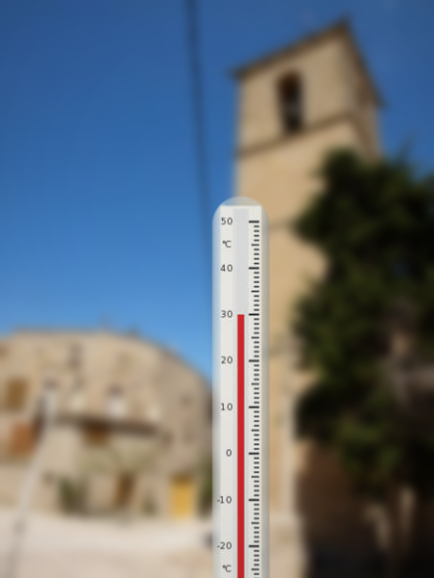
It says 30 °C
